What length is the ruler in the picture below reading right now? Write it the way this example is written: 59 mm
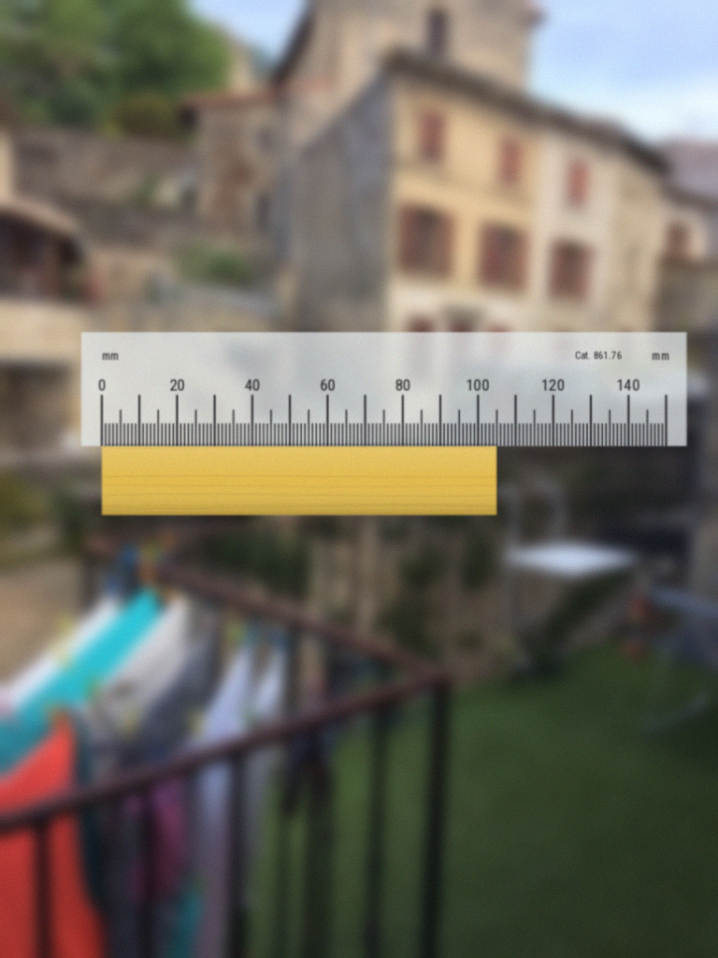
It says 105 mm
